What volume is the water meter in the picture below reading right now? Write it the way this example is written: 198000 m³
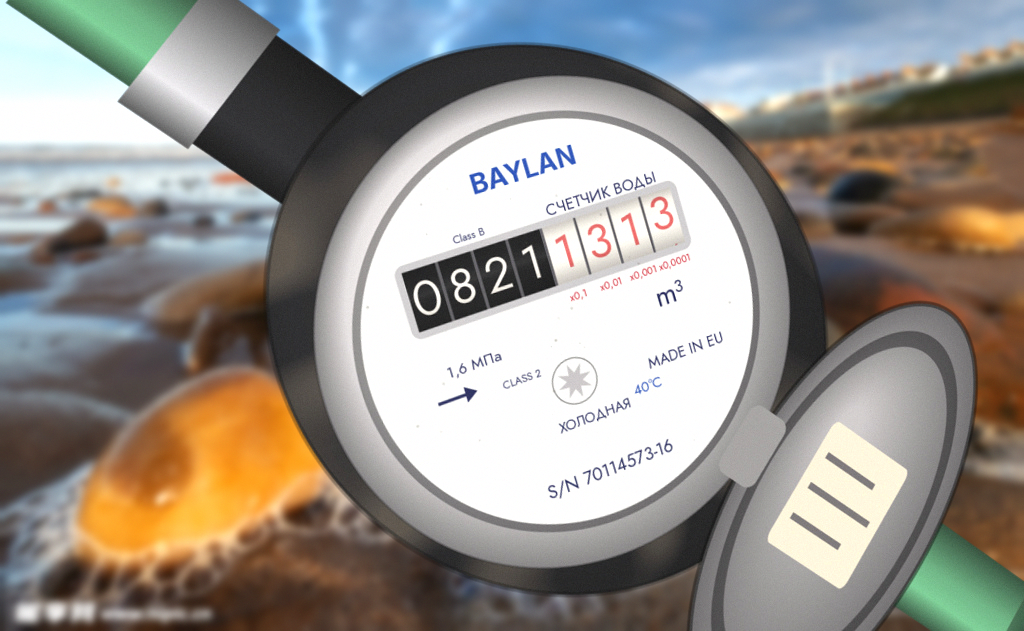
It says 821.1313 m³
